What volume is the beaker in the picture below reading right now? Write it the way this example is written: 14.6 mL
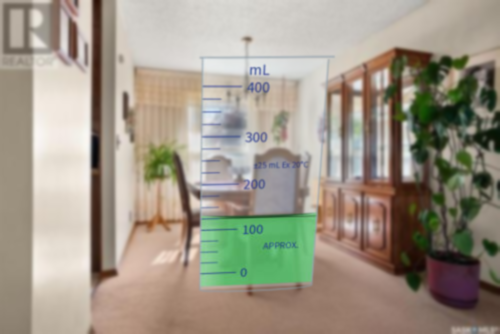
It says 125 mL
